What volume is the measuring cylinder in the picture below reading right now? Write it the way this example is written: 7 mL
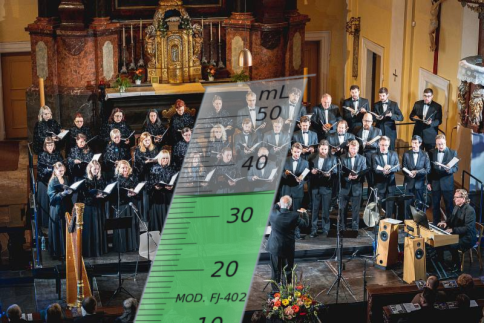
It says 34 mL
